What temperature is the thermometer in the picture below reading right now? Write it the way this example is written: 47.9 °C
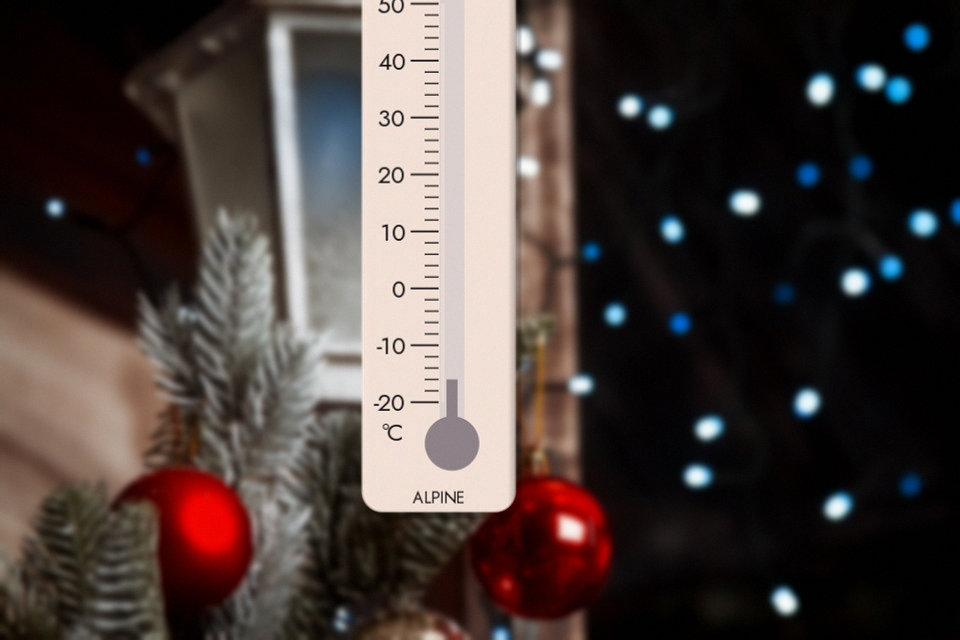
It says -16 °C
